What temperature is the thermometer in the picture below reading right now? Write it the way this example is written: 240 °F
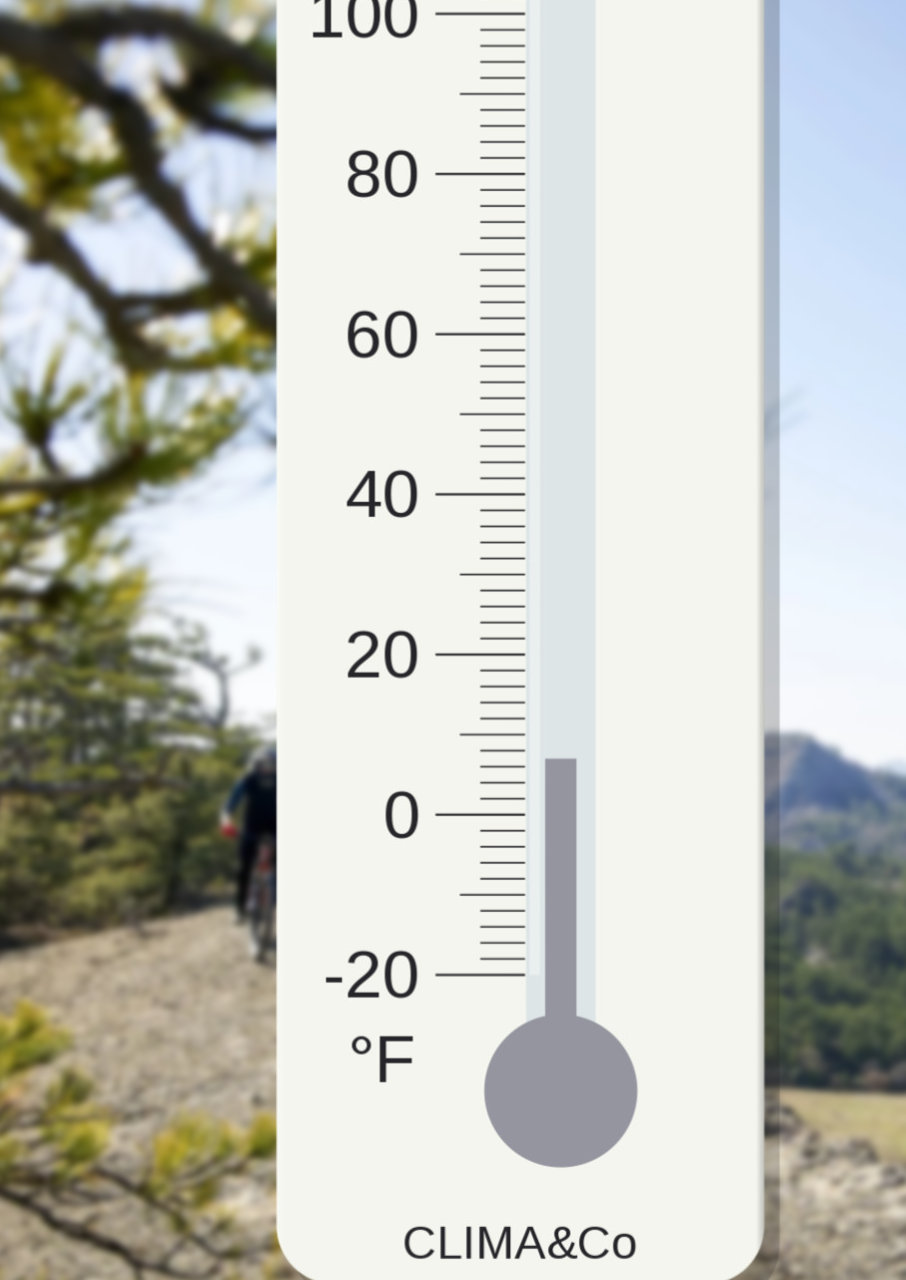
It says 7 °F
